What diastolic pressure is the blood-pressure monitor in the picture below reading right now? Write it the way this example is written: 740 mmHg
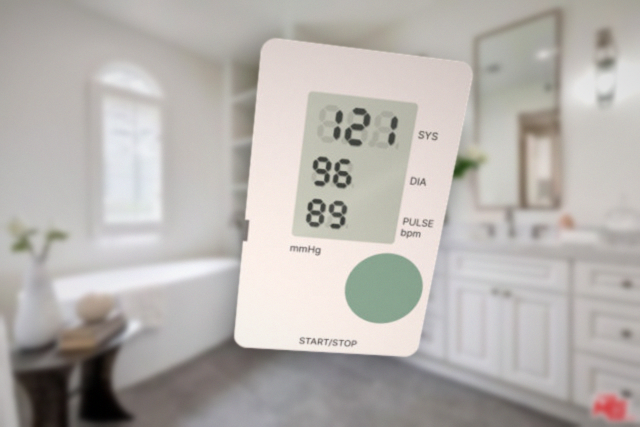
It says 96 mmHg
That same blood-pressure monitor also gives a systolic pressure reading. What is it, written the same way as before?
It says 121 mmHg
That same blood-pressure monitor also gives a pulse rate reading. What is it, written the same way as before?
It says 89 bpm
